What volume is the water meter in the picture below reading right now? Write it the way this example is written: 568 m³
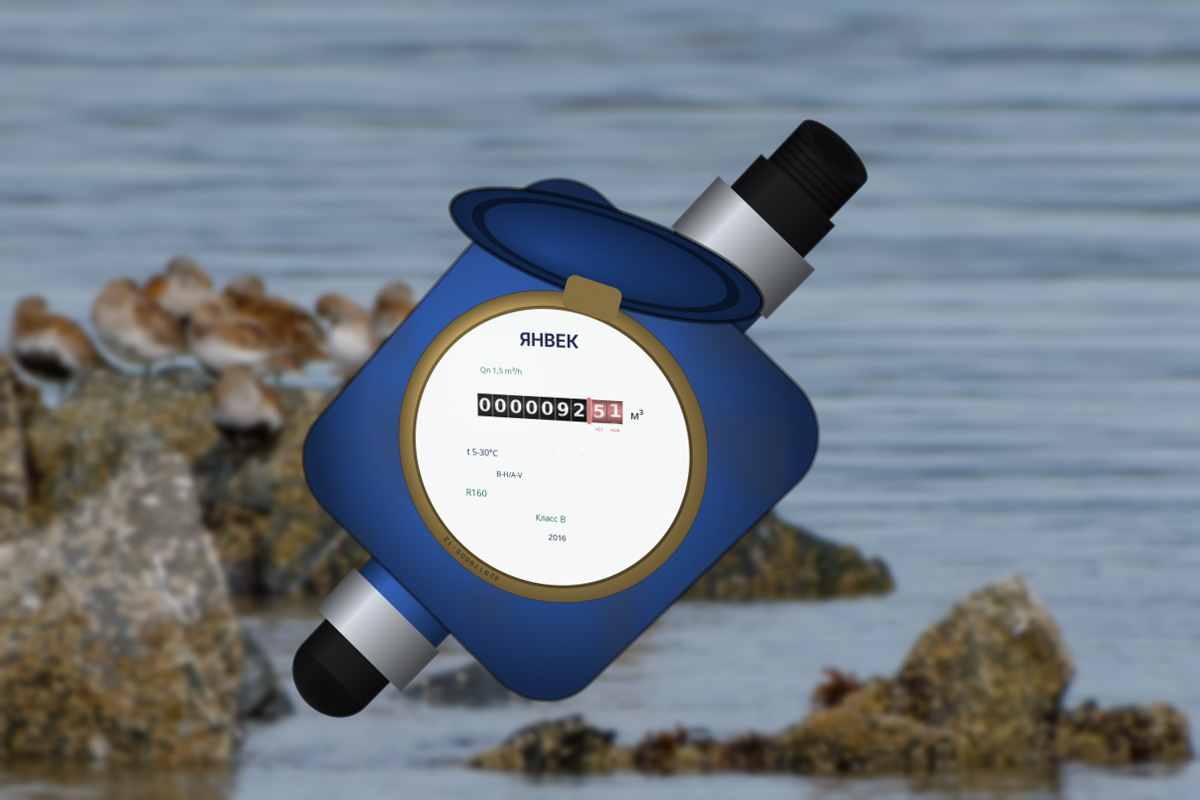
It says 92.51 m³
